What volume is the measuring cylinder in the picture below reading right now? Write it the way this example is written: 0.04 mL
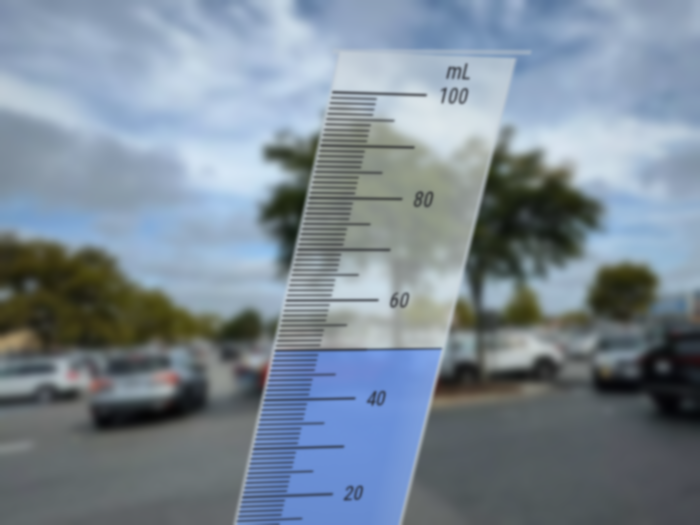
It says 50 mL
